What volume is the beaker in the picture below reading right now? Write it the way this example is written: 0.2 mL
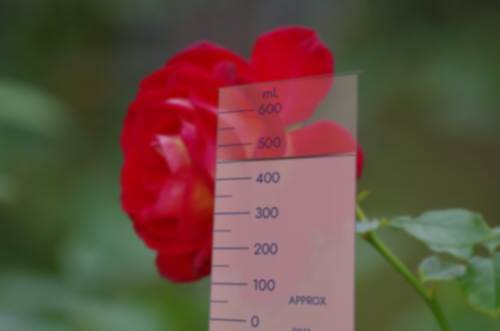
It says 450 mL
